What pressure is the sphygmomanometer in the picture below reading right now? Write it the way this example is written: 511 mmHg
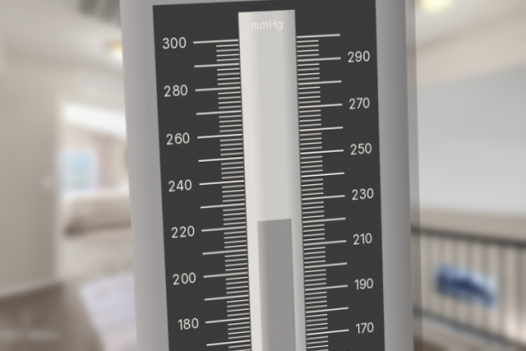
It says 222 mmHg
